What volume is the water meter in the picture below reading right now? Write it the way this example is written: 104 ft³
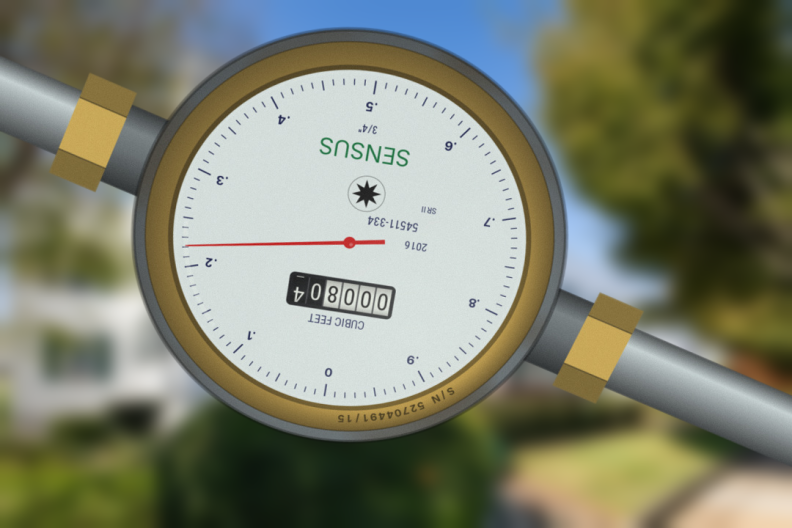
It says 804.22 ft³
